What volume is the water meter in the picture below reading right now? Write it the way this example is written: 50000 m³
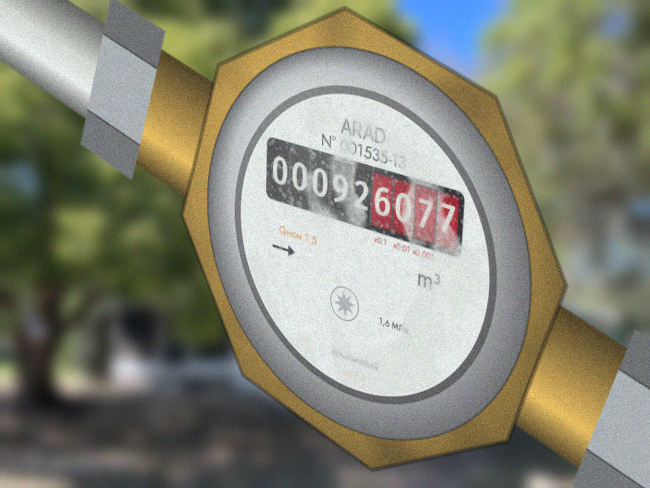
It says 92.6077 m³
